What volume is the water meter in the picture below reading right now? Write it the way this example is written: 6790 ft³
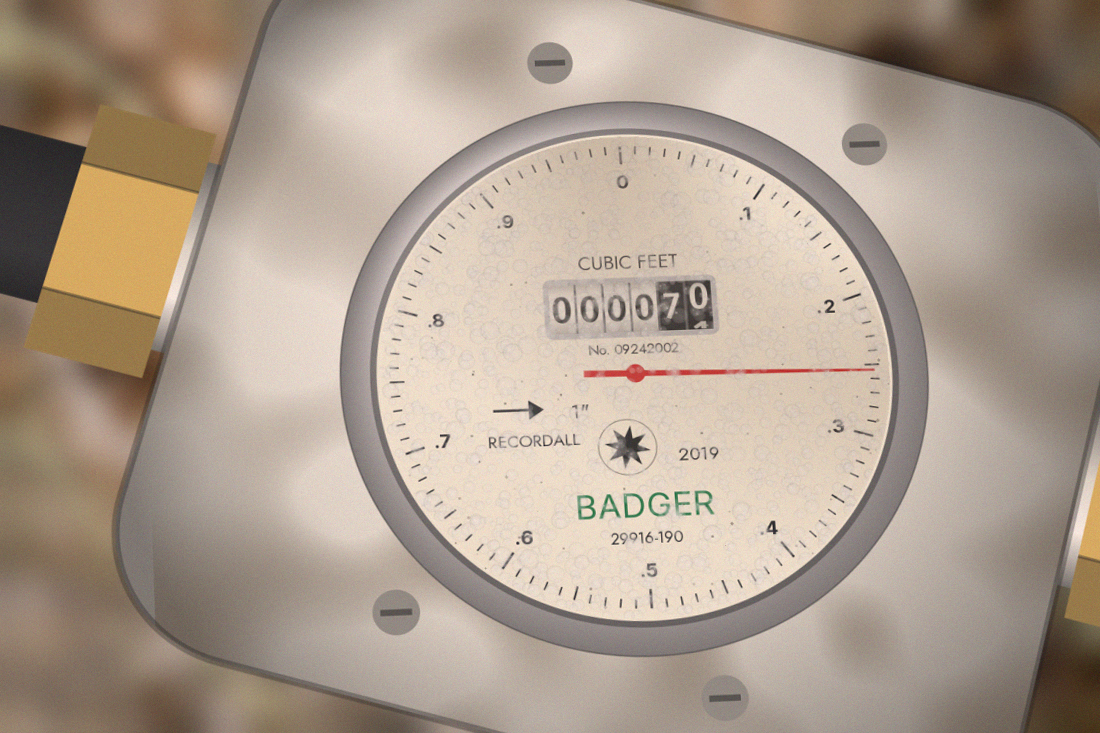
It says 70.25 ft³
